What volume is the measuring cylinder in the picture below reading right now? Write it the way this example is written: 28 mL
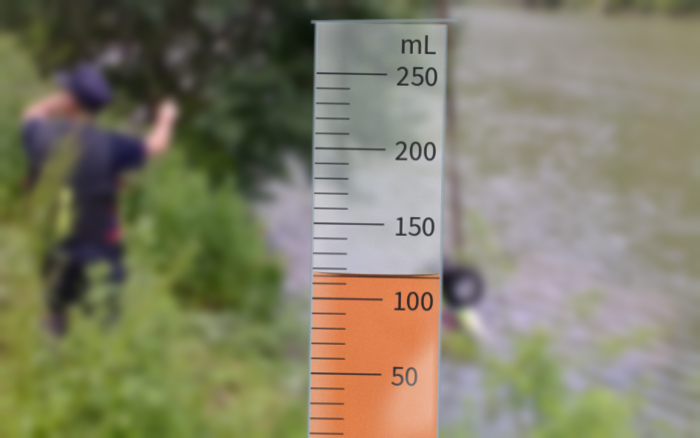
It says 115 mL
